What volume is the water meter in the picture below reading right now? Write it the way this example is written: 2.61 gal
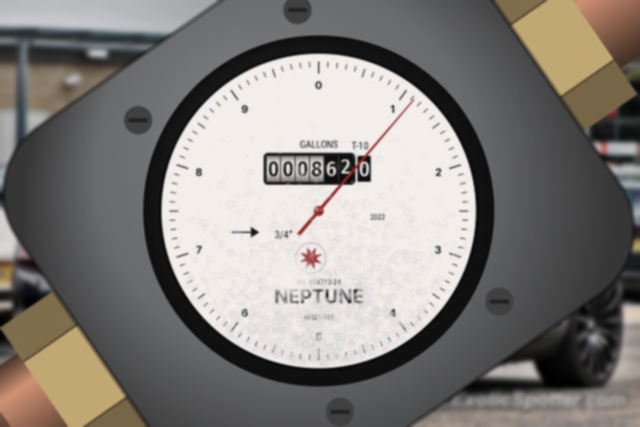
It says 8621.1 gal
